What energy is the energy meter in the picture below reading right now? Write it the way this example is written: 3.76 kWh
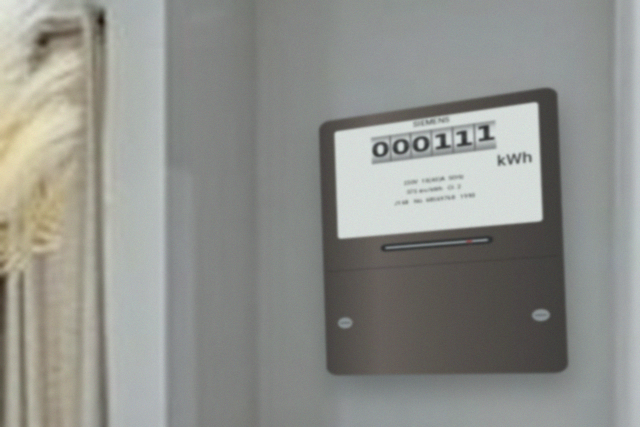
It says 111 kWh
